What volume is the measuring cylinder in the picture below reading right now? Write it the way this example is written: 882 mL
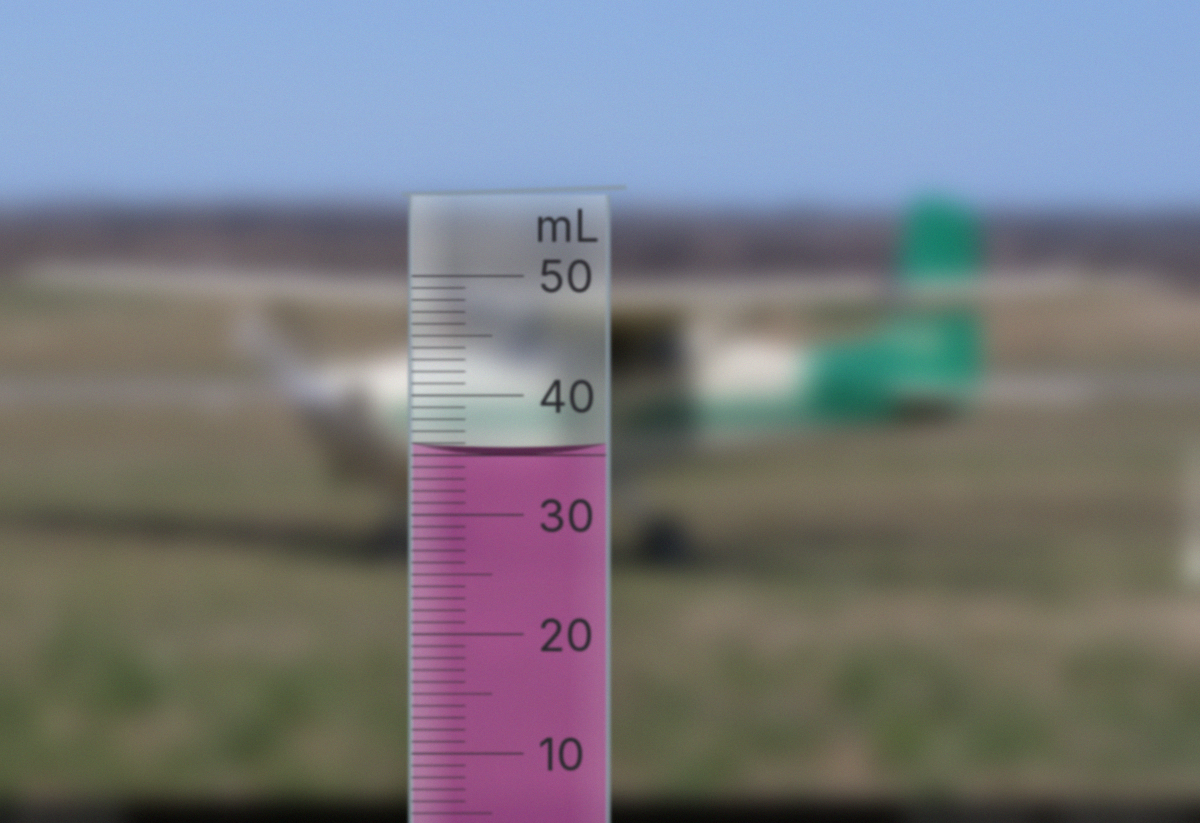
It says 35 mL
